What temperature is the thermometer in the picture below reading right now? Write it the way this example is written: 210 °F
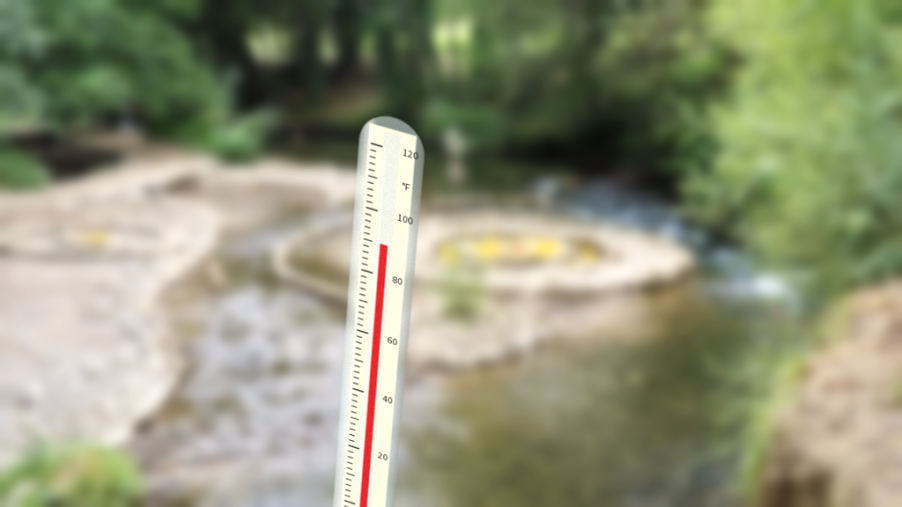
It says 90 °F
